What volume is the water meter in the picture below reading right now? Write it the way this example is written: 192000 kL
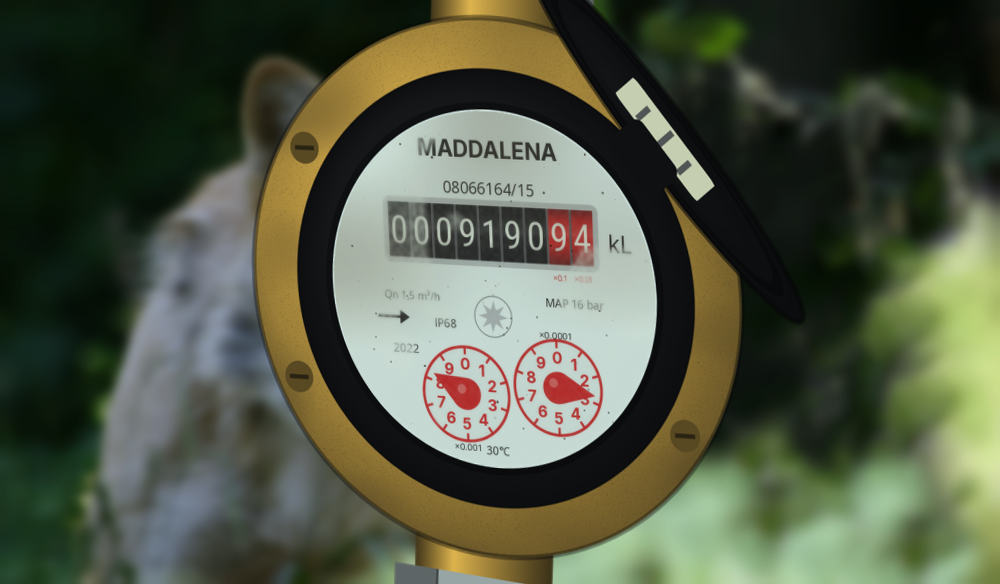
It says 9190.9482 kL
